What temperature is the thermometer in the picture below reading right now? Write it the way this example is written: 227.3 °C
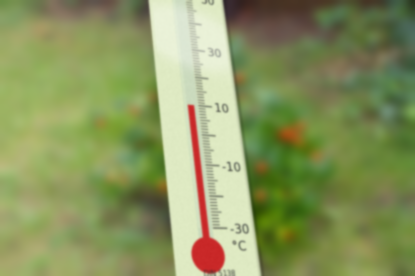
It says 10 °C
